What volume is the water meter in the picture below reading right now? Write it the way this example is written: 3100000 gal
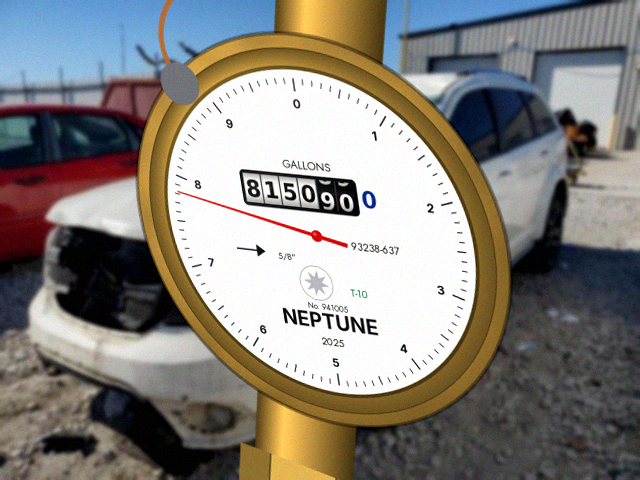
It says 8150897.8 gal
